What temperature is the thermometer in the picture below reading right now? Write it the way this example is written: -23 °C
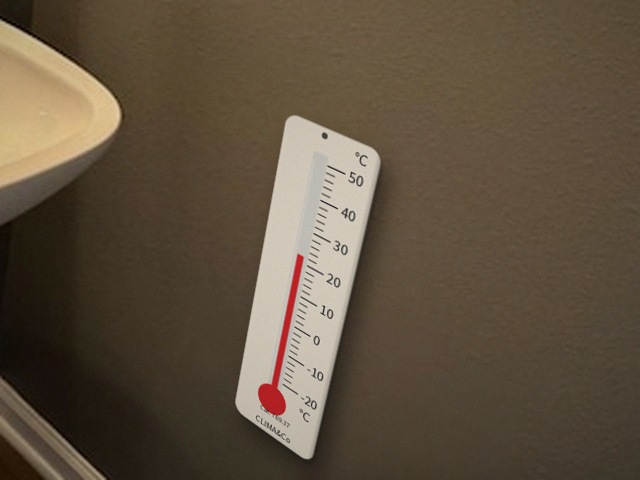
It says 22 °C
